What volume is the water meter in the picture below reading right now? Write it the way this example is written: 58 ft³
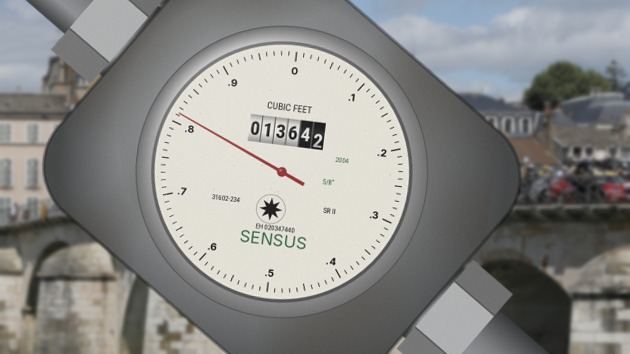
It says 13641.81 ft³
